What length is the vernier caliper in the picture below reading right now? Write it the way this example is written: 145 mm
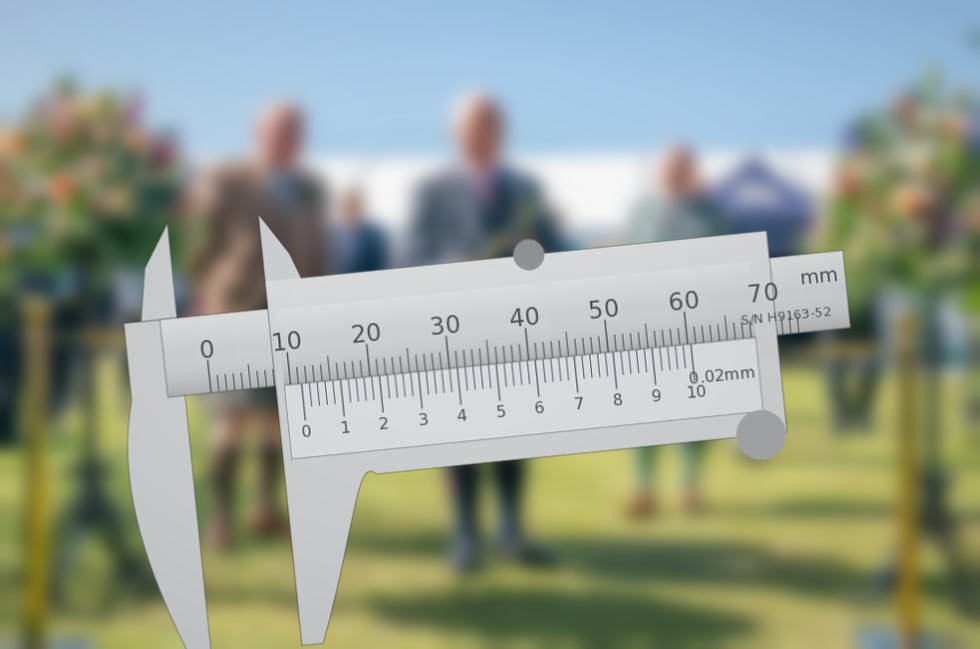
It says 11.4 mm
